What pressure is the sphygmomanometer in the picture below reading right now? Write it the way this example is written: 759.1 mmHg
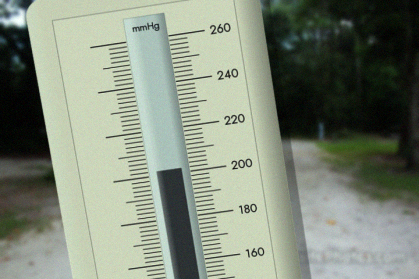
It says 202 mmHg
